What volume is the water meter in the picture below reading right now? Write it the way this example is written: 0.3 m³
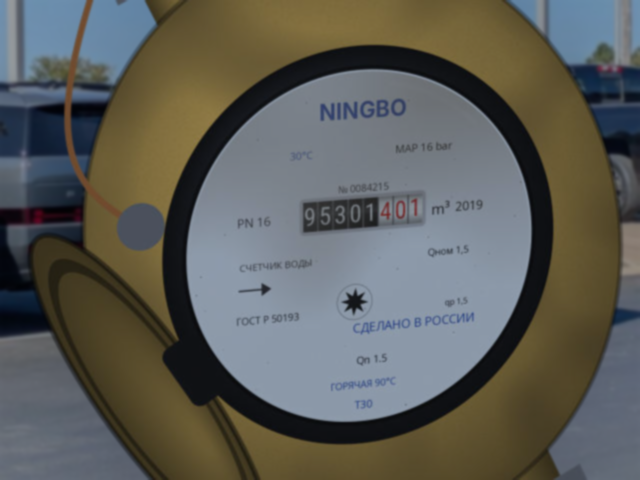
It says 95301.401 m³
